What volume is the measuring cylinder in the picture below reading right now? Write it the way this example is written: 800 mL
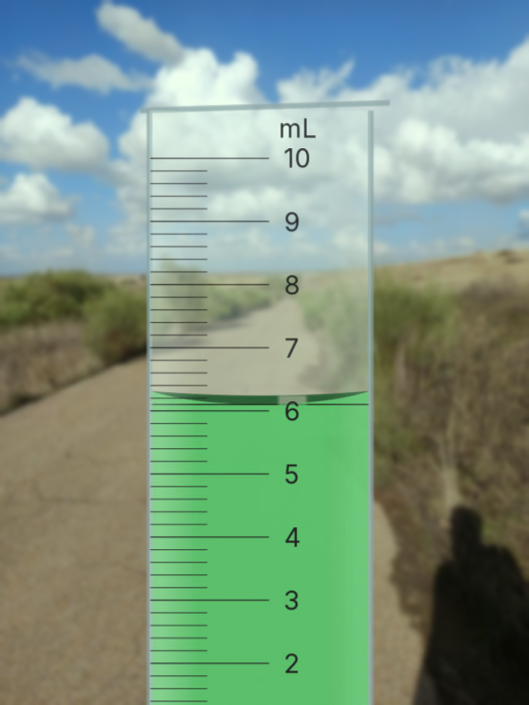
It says 6.1 mL
